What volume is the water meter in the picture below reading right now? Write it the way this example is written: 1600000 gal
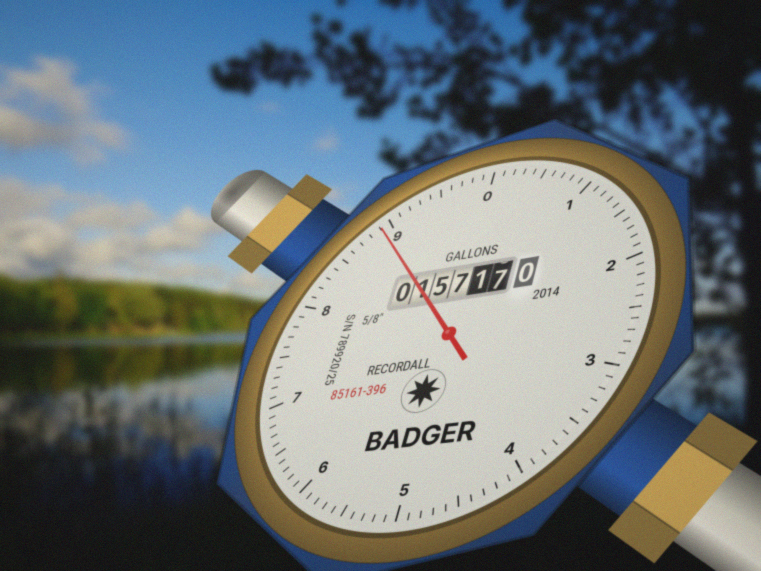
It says 157168.9 gal
